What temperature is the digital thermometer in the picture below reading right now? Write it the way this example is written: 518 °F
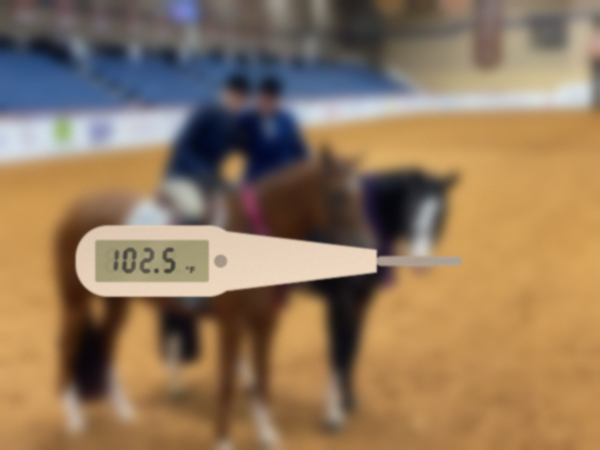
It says 102.5 °F
